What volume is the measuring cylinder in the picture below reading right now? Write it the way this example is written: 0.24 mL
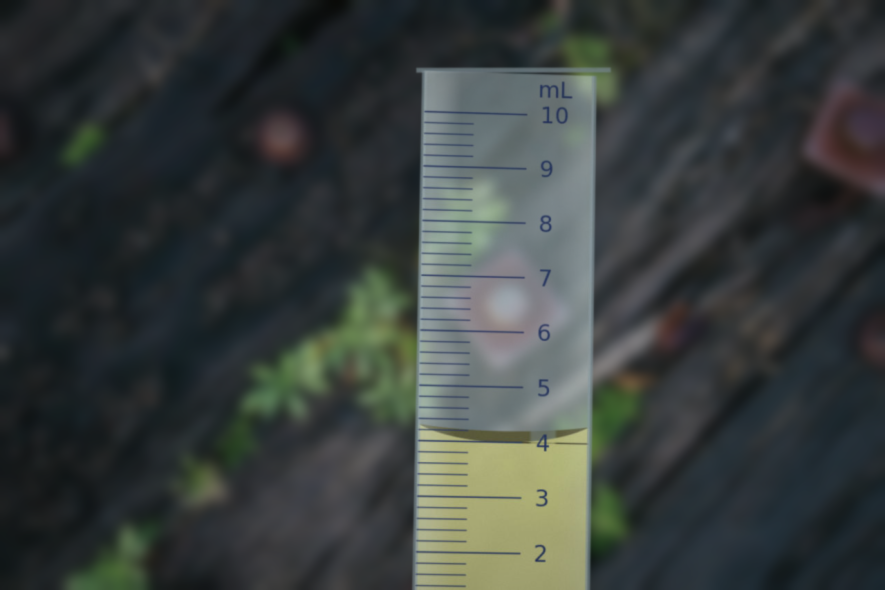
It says 4 mL
